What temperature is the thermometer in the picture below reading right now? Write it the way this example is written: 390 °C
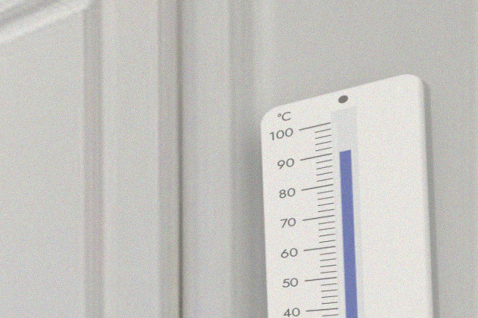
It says 90 °C
